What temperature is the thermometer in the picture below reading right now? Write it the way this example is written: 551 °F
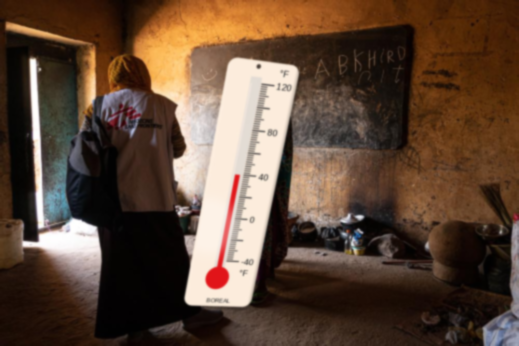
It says 40 °F
